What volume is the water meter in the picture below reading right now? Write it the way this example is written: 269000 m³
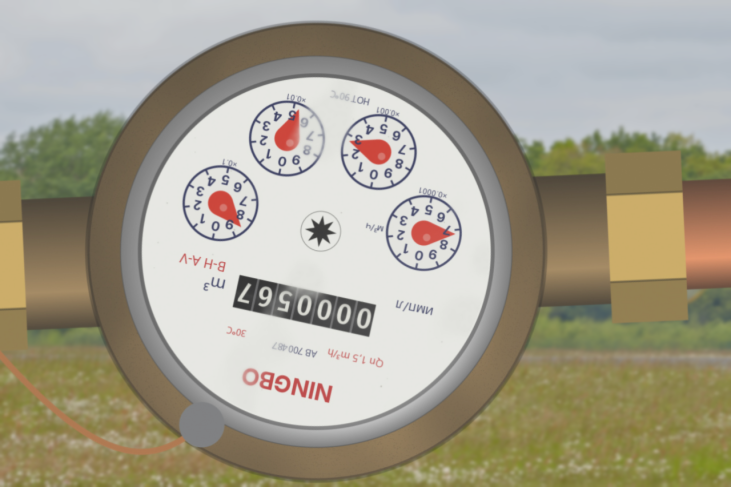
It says 567.8527 m³
